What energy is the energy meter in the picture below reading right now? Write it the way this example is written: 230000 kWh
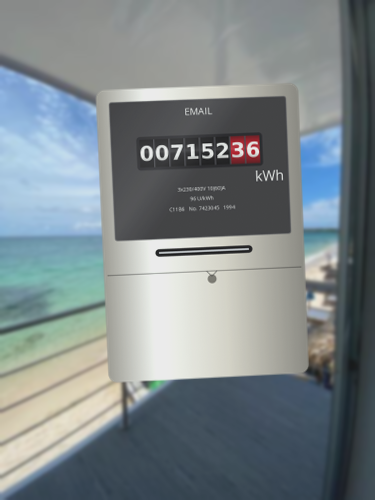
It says 7152.36 kWh
